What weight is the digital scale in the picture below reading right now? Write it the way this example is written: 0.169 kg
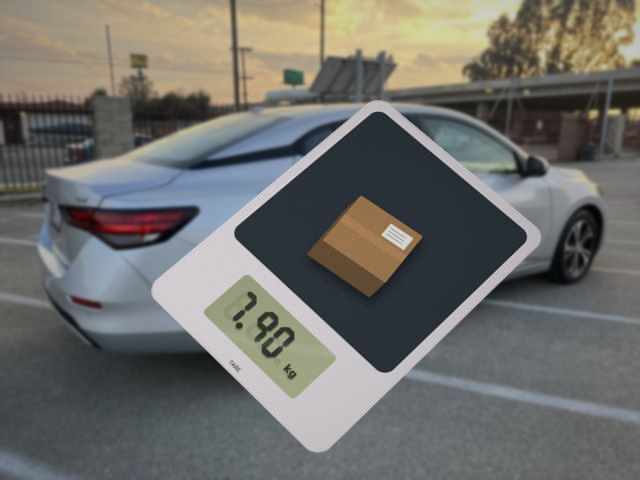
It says 7.90 kg
